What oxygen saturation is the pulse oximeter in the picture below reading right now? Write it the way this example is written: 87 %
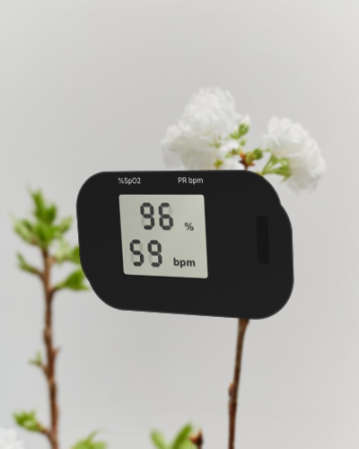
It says 96 %
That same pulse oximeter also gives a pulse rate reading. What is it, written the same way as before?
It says 59 bpm
